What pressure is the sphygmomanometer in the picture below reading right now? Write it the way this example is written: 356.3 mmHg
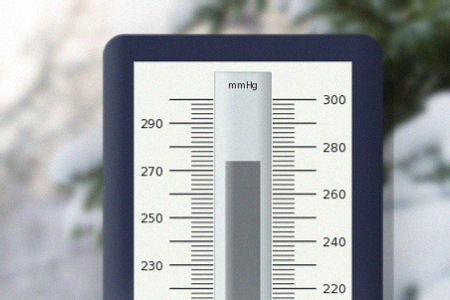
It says 274 mmHg
